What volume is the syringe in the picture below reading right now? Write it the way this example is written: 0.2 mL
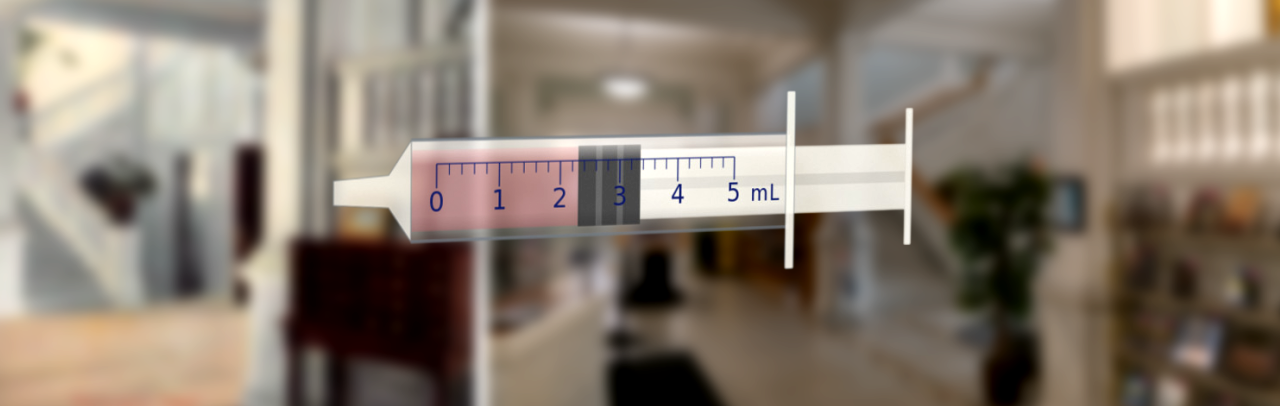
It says 2.3 mL
